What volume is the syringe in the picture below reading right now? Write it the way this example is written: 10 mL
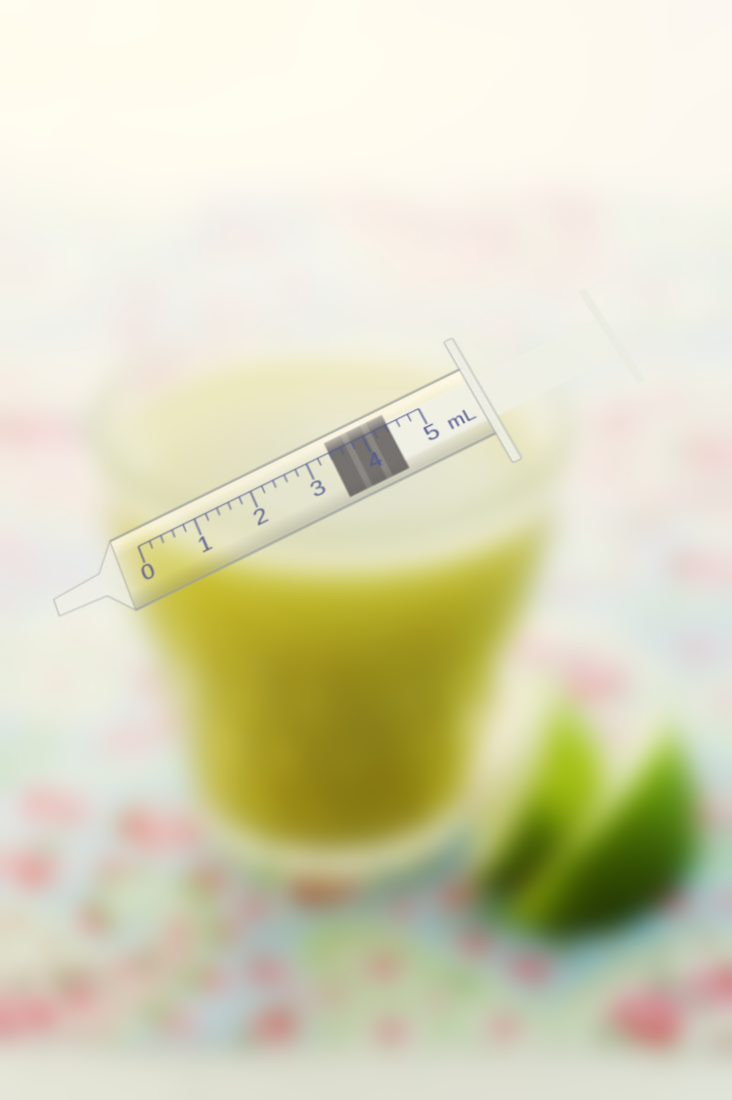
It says 3.4 mL
